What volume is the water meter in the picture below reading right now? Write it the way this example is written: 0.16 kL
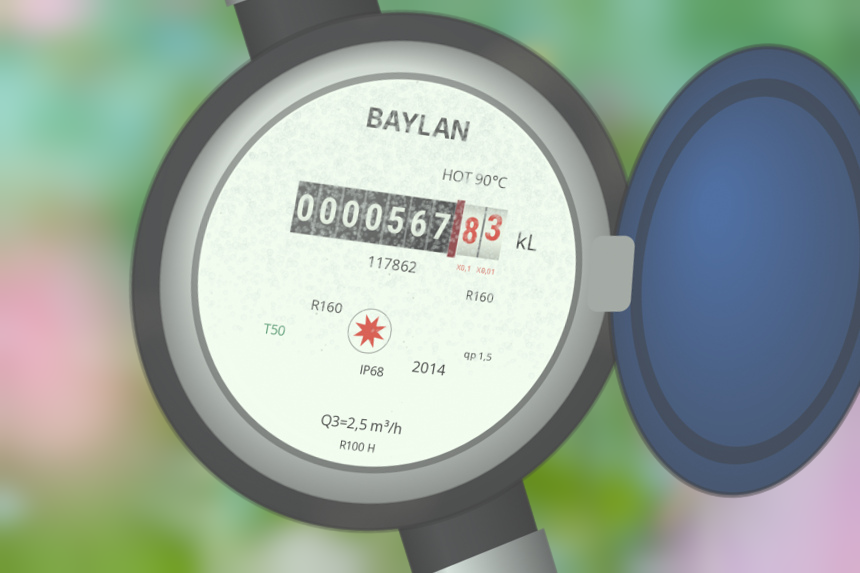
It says 567.83 kL
